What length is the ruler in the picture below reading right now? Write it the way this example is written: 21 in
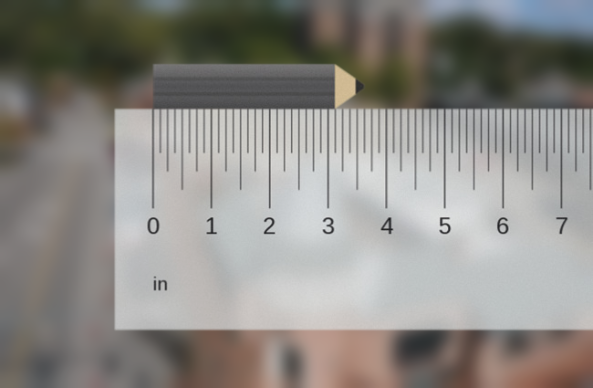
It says 3.625 in
